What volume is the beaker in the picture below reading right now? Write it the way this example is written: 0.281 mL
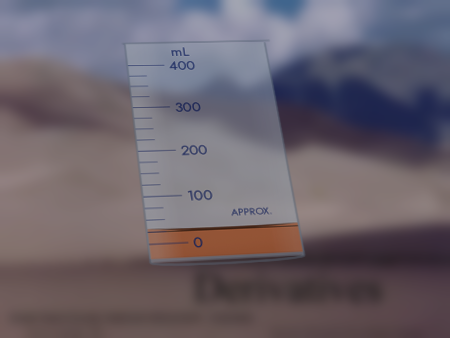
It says 25 mL
